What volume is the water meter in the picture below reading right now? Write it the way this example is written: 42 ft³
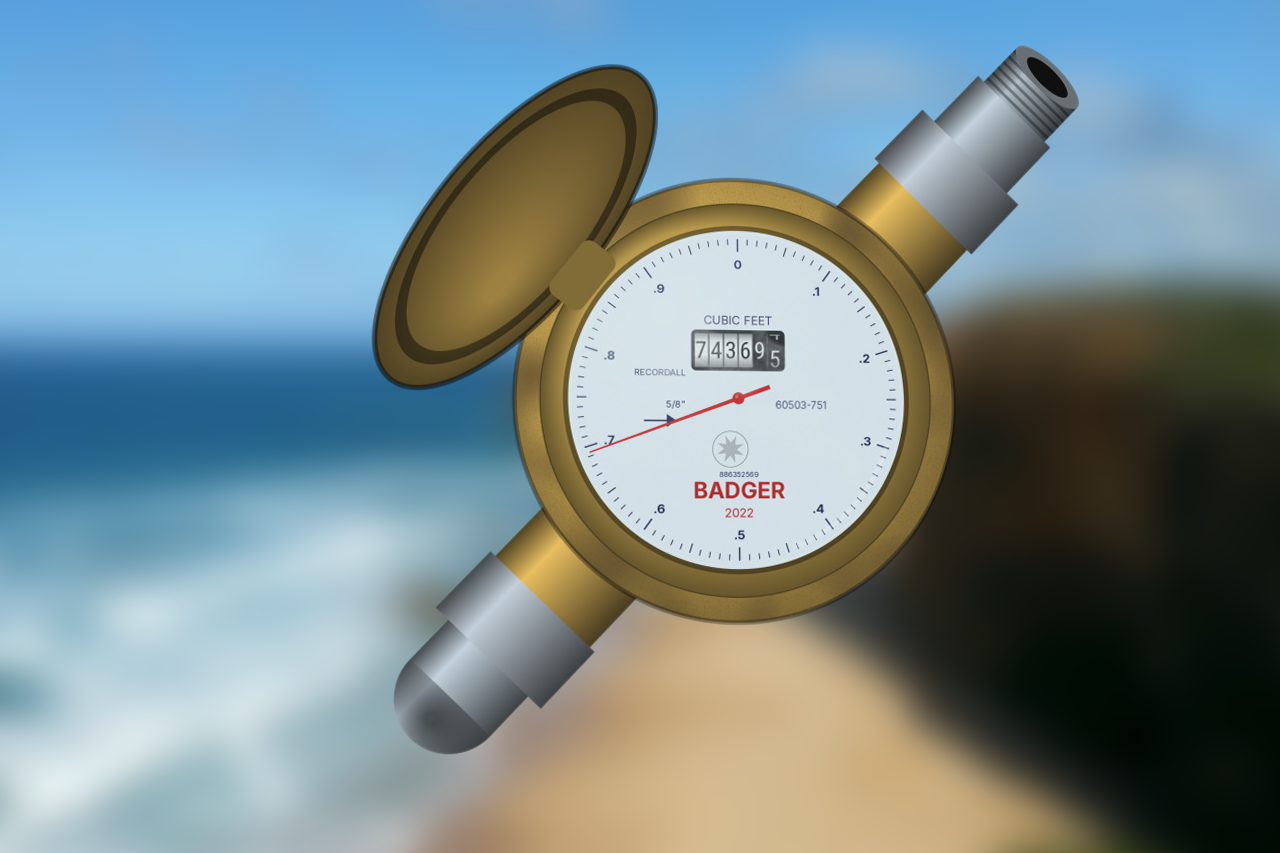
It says 743694.69 ft³
